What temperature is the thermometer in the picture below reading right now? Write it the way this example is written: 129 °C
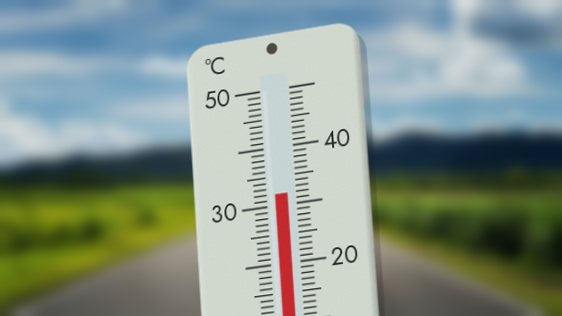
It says 32 °C
